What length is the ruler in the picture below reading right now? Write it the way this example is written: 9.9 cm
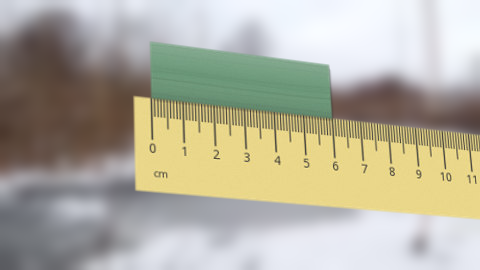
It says 6 cm
